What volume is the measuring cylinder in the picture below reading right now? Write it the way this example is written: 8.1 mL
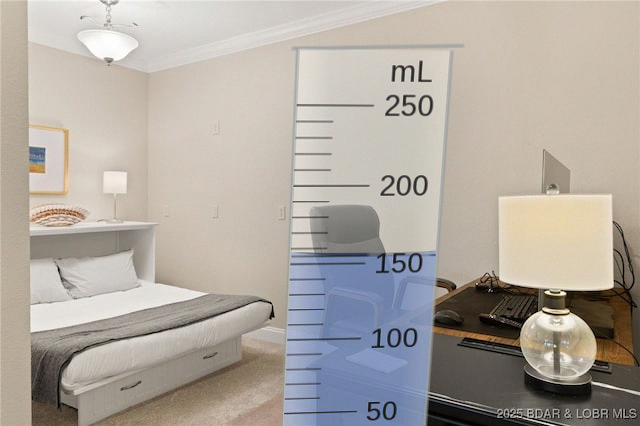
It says 155 mL
